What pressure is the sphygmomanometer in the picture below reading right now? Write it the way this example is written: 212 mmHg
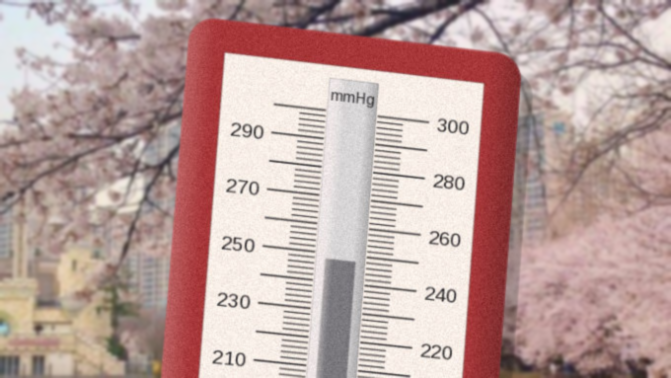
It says 248 mmHg
